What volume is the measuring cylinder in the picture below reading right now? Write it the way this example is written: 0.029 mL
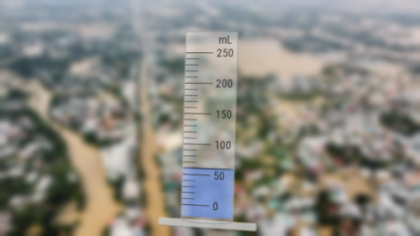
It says 60 mL
